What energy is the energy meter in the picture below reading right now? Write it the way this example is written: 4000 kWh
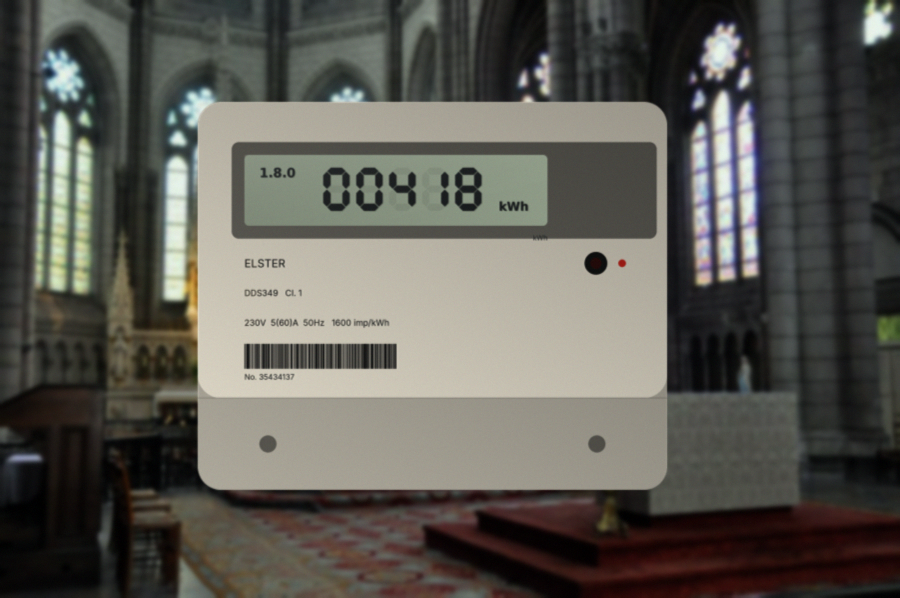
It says 418 kWh
